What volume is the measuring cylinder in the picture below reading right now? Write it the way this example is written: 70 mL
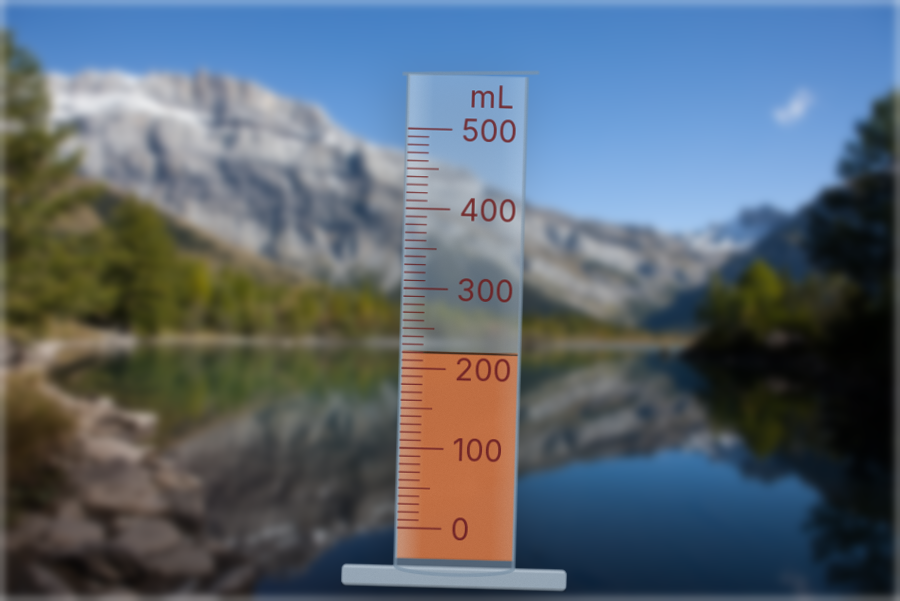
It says 220 mL
